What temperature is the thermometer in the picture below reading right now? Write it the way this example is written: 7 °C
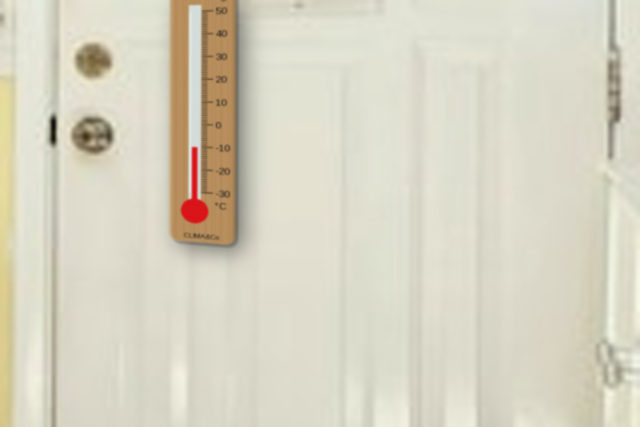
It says -10 °C
